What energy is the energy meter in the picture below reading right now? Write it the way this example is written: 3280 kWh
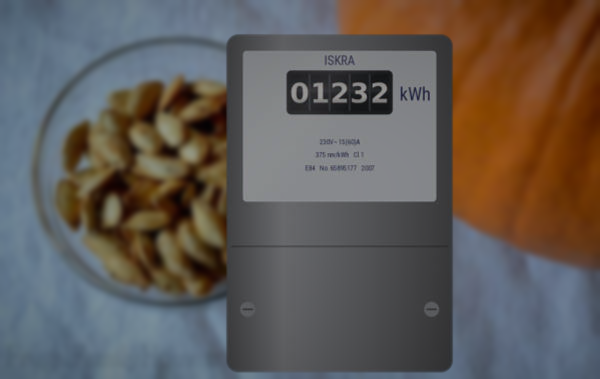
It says 1232 kWh
